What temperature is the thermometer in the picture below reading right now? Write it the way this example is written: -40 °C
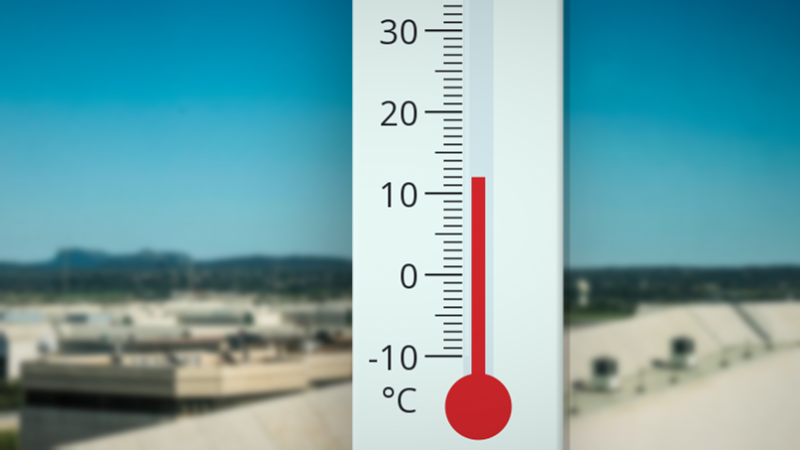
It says 12 °C
